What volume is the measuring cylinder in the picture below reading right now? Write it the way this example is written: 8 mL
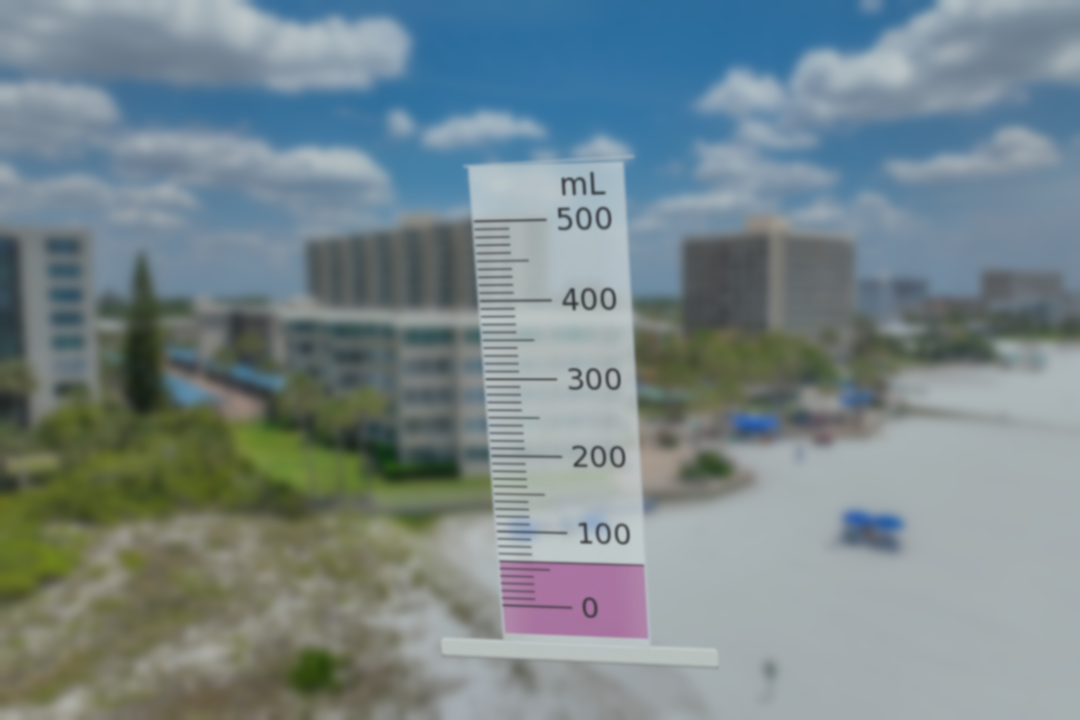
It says 60 mL
